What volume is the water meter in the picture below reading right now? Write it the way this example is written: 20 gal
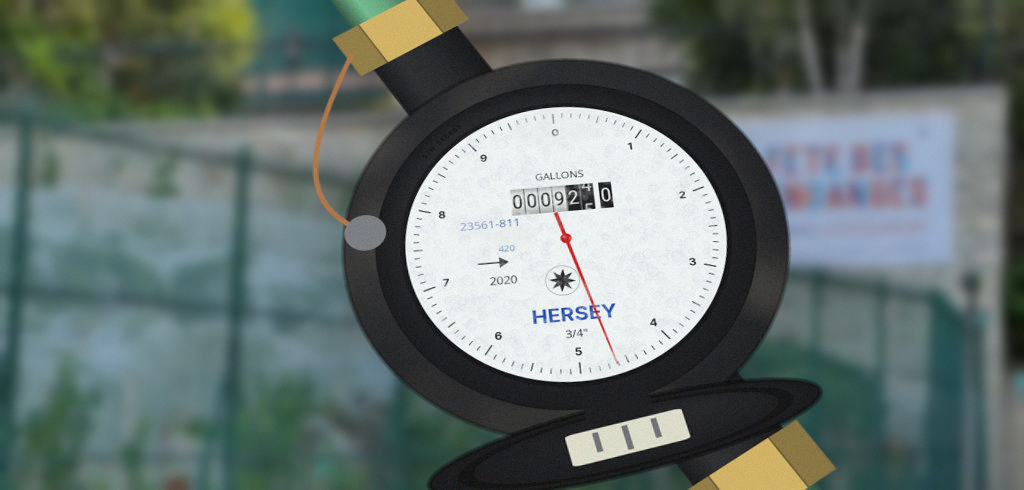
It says 9244.6 gal
